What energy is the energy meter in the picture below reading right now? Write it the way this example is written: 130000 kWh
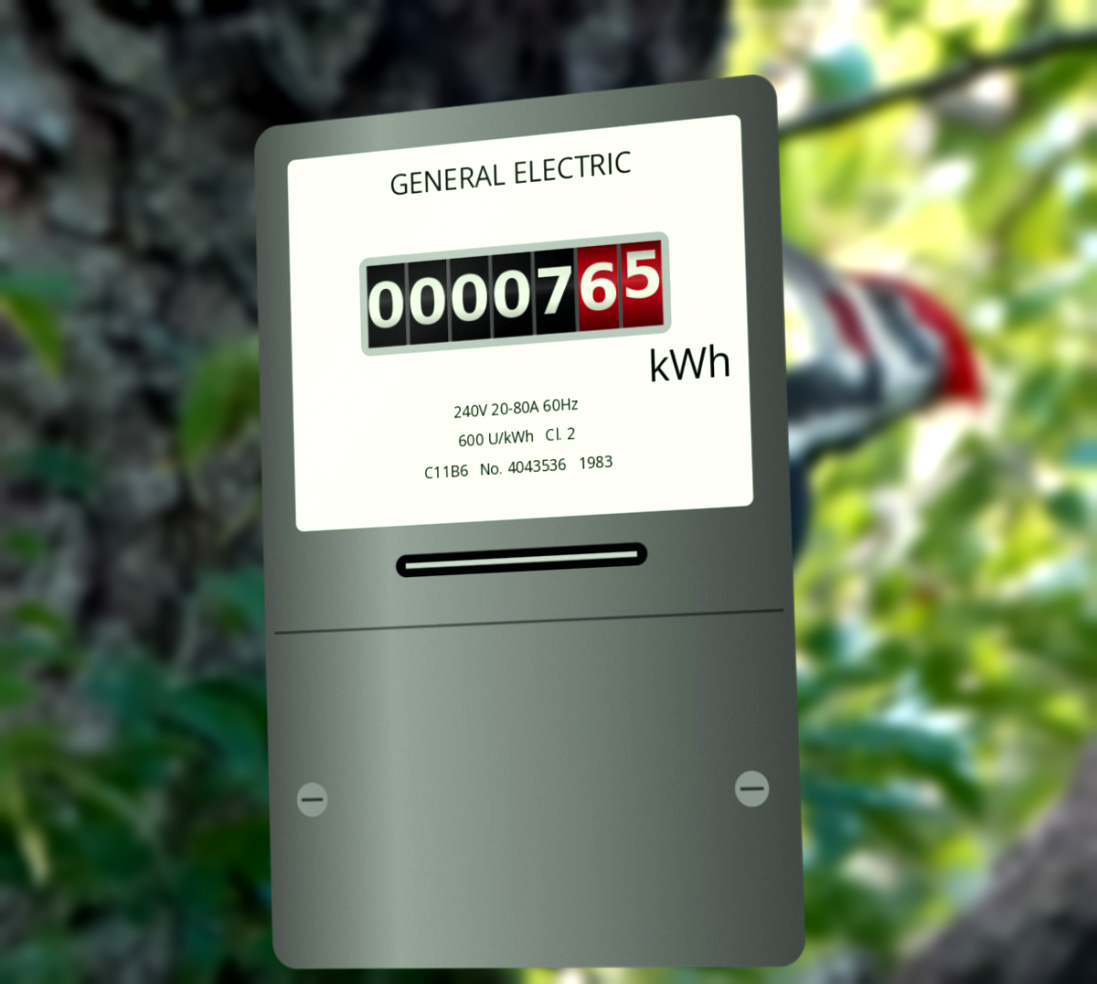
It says 7.65 kWh
